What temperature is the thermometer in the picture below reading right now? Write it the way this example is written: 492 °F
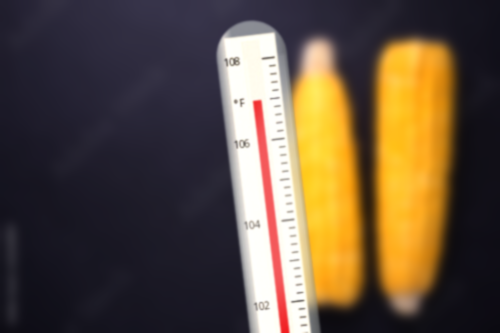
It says 107 °F
